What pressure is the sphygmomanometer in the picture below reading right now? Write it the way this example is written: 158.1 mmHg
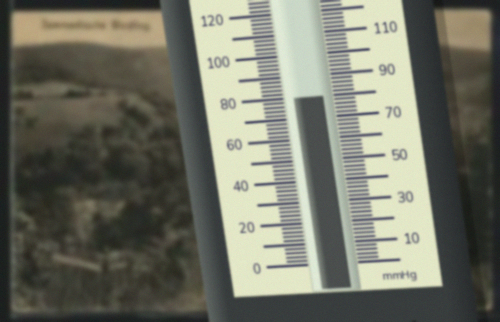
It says 80 mmHg
